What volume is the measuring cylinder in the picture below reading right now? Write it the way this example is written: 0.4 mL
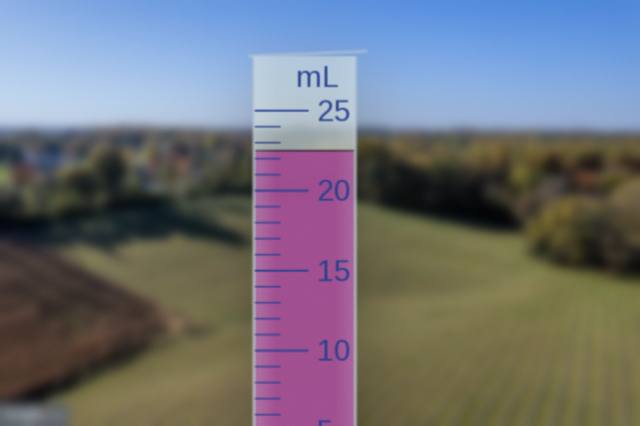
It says 22.5 mL
